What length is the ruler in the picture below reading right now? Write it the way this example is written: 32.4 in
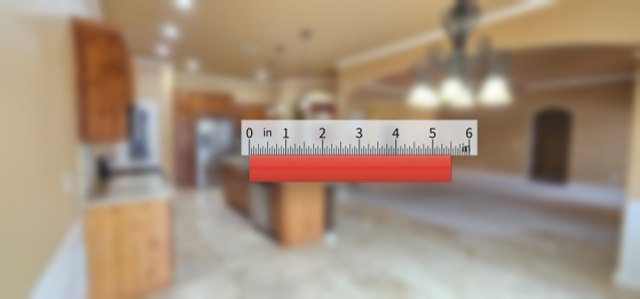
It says 5.5 in
